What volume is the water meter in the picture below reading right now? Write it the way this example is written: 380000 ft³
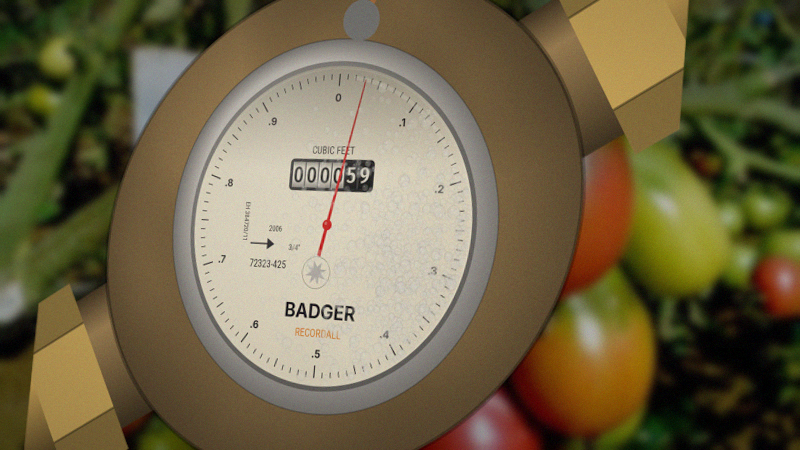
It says 59.03 ft³
